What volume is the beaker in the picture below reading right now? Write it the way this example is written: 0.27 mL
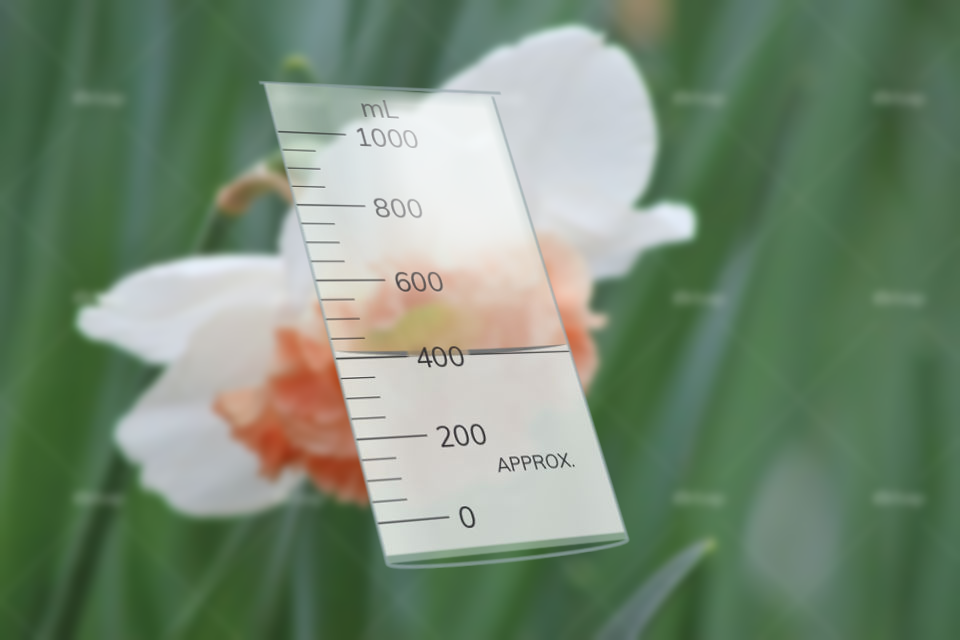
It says 400 mL
